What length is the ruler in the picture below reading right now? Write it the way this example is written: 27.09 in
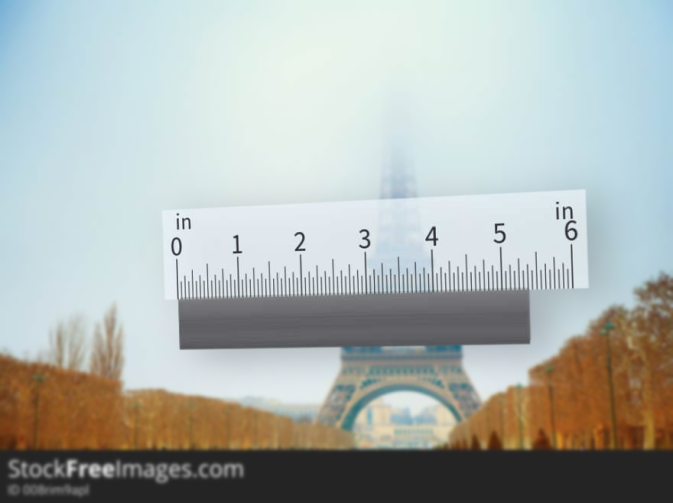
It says 5.375 in
